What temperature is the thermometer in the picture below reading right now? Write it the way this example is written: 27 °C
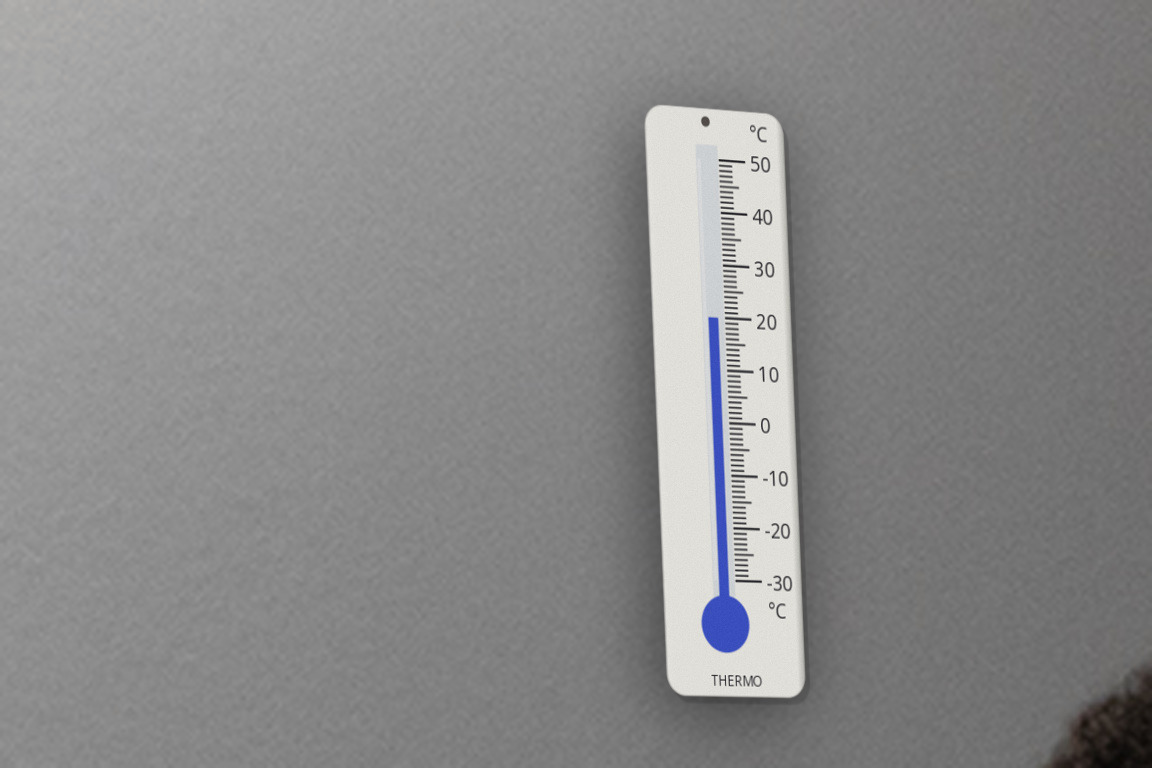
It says 20 °C
